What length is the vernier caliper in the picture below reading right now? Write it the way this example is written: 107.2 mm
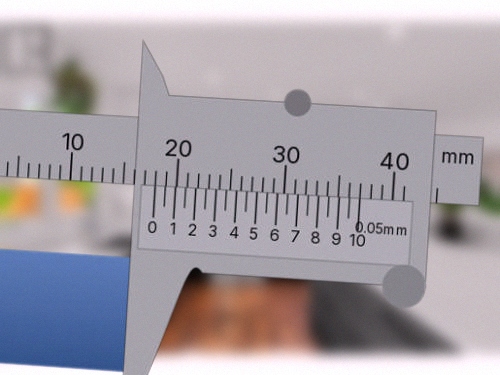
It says 18.0 mm
